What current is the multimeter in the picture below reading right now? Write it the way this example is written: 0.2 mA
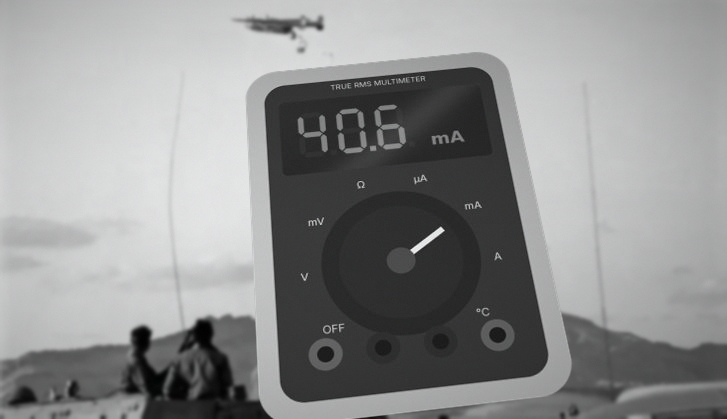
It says 40.6 mA
